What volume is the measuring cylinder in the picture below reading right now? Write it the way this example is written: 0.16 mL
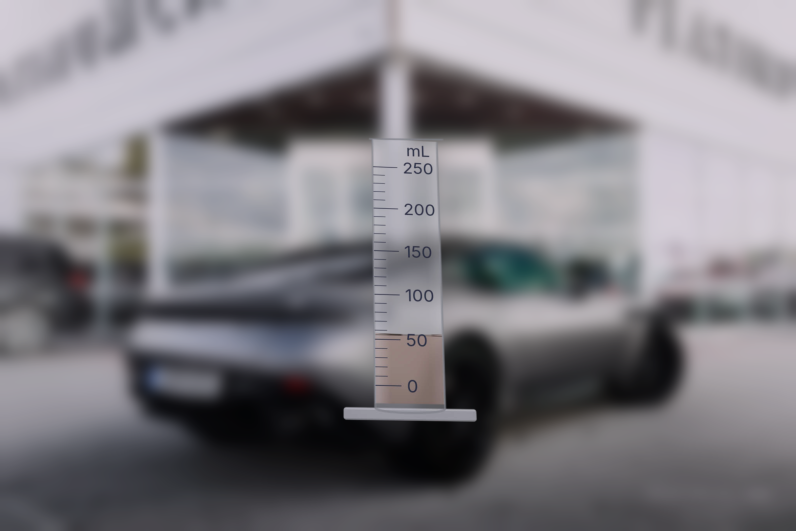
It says 55 mL
